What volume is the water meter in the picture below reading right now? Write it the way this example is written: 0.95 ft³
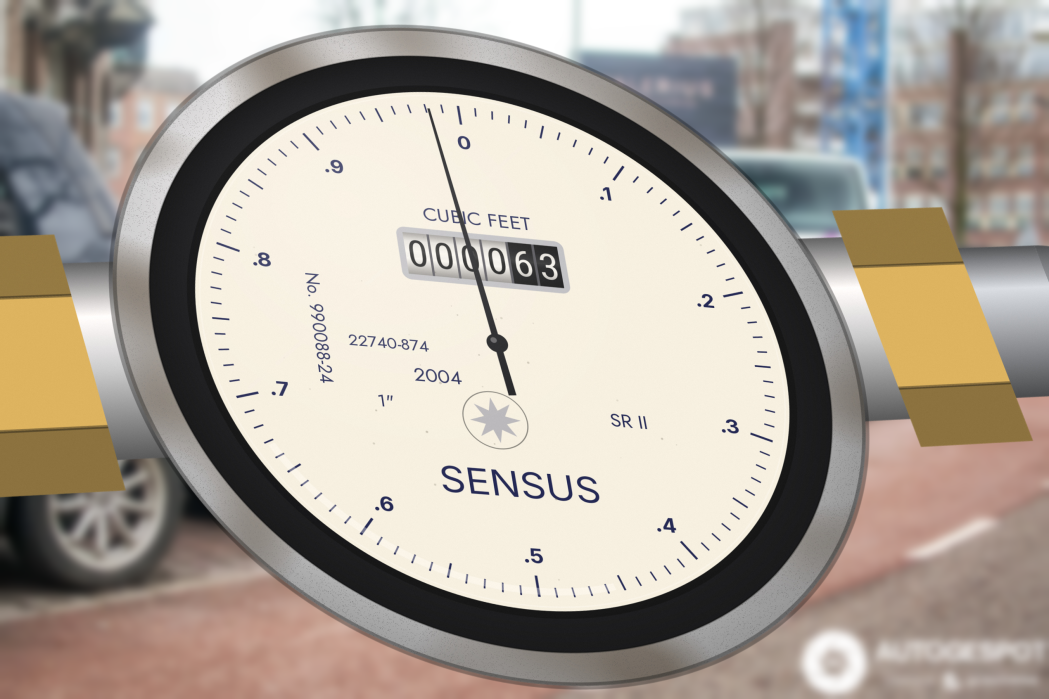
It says 62.98 ft³
